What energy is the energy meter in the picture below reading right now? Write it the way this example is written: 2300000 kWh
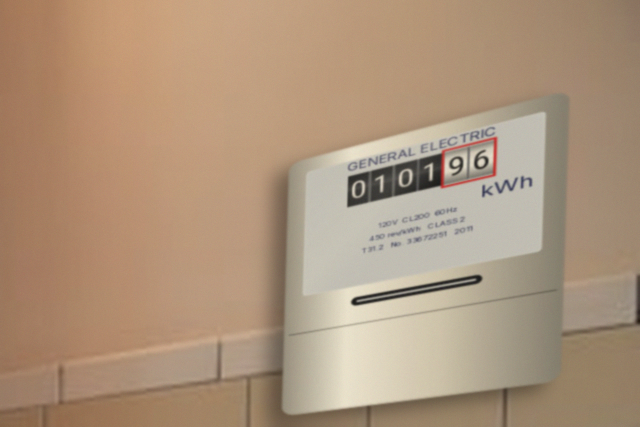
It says 101.96 kWh
